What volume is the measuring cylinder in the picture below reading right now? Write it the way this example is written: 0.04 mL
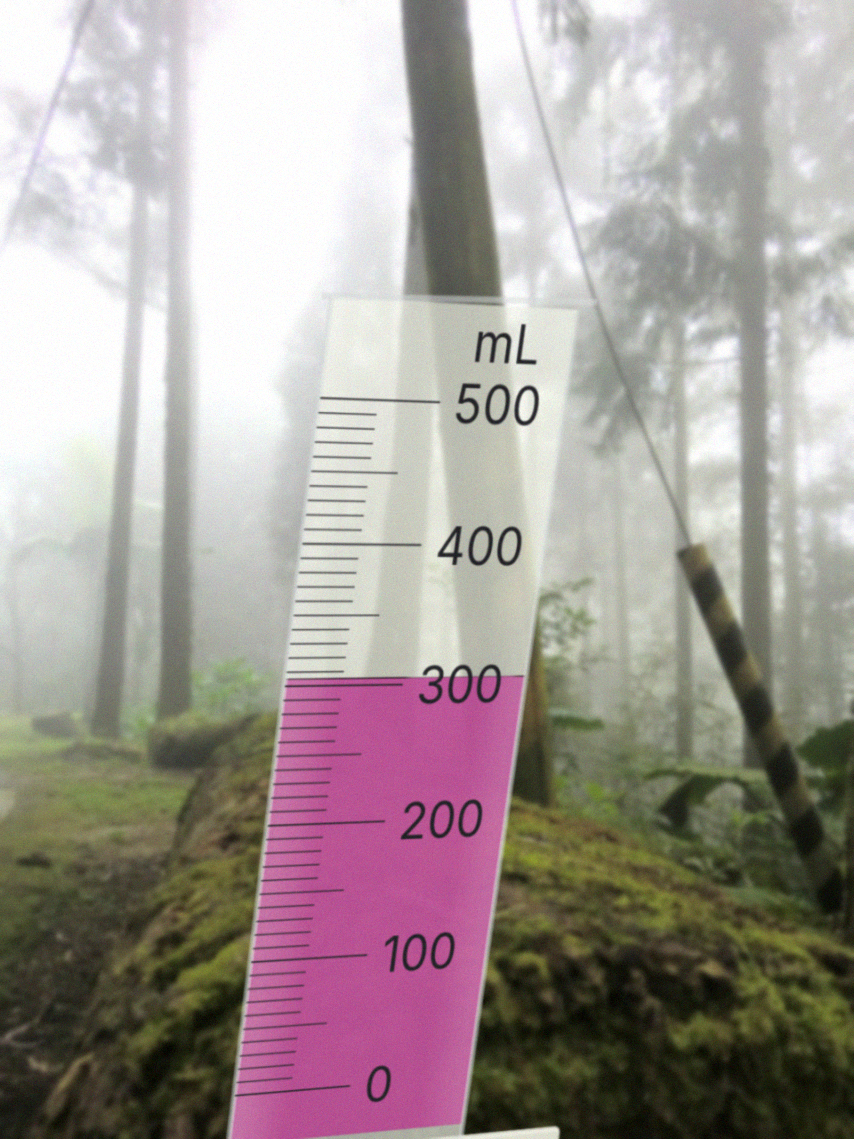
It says 305 mL
